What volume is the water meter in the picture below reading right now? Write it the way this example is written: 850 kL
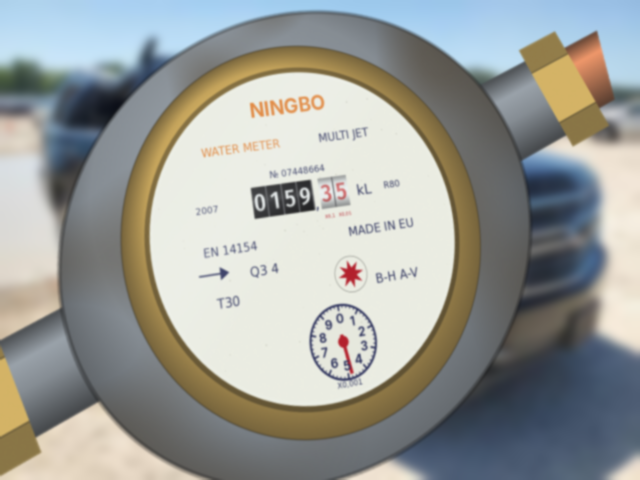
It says 159.354 kL
